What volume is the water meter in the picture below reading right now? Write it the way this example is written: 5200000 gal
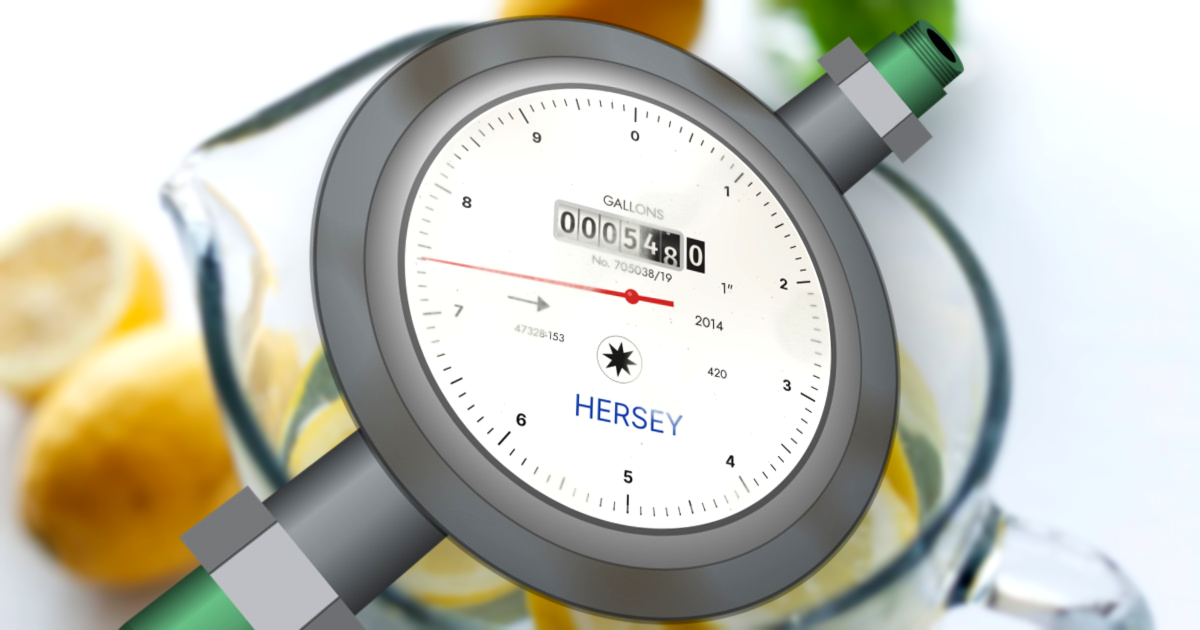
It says 5477.4 gal
